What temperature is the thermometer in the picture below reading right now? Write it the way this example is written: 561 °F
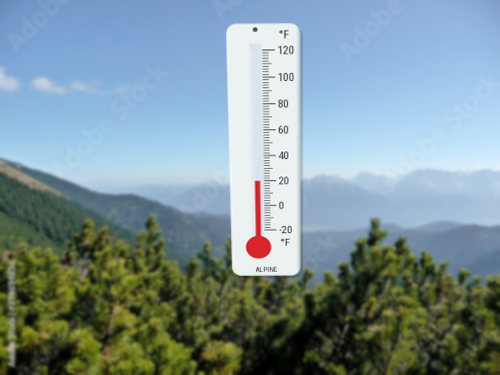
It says 20 °F
